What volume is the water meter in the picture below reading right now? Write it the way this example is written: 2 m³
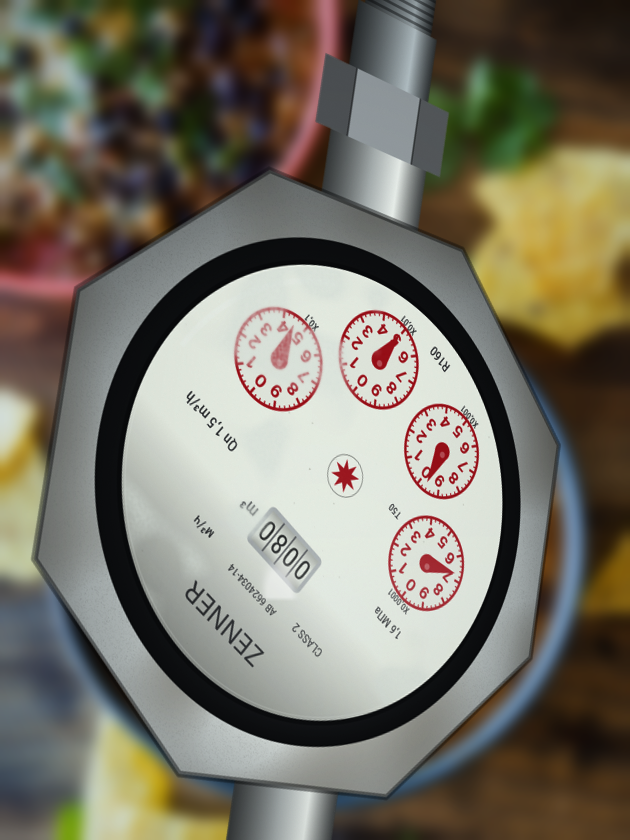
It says 80.4496 m³
